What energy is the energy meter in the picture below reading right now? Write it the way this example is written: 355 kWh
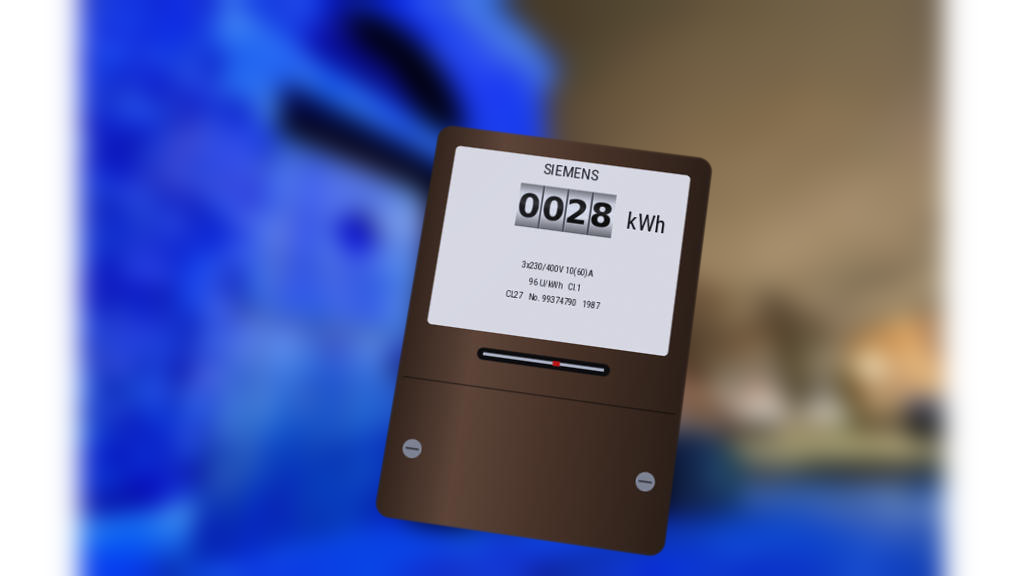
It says 28 kWh
